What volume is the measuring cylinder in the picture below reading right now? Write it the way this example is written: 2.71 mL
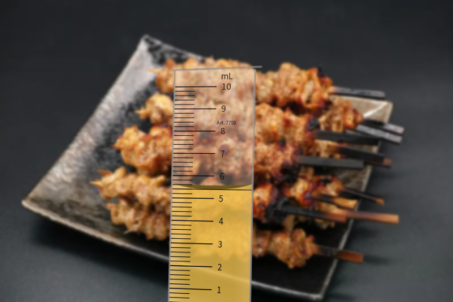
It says 5.4 mL
